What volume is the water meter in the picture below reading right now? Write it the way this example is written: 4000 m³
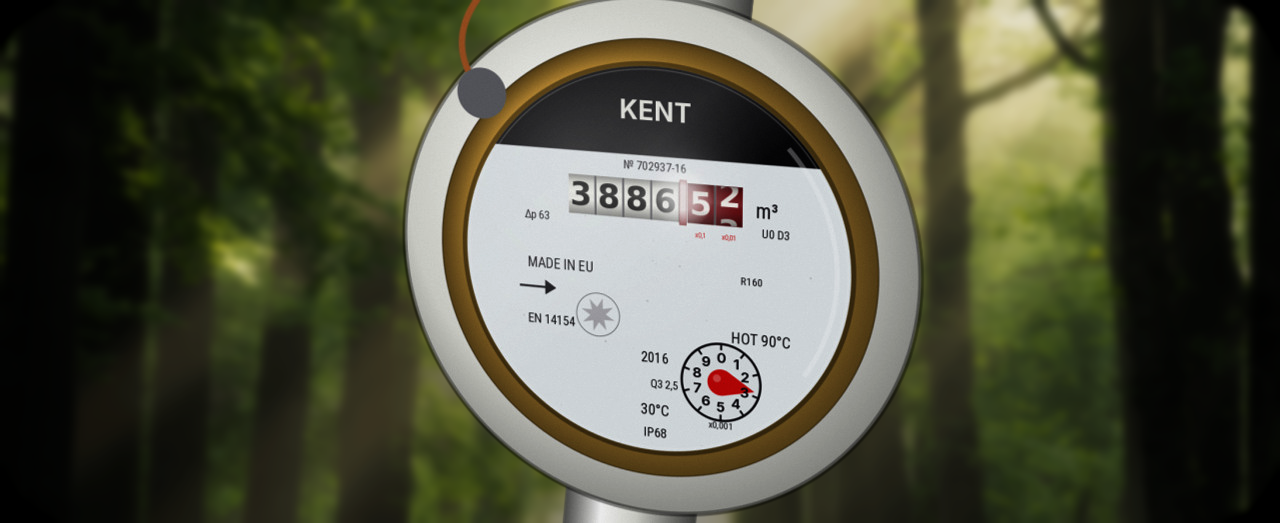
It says 3886.522 m³
